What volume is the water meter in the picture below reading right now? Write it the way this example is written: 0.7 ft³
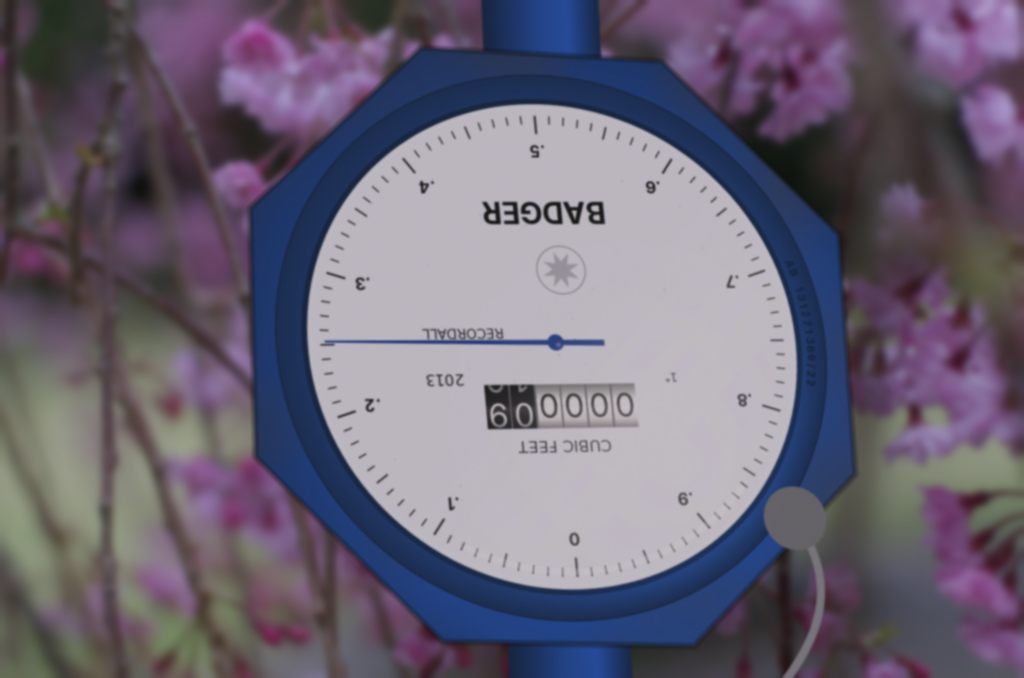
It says 9.25 ft³
